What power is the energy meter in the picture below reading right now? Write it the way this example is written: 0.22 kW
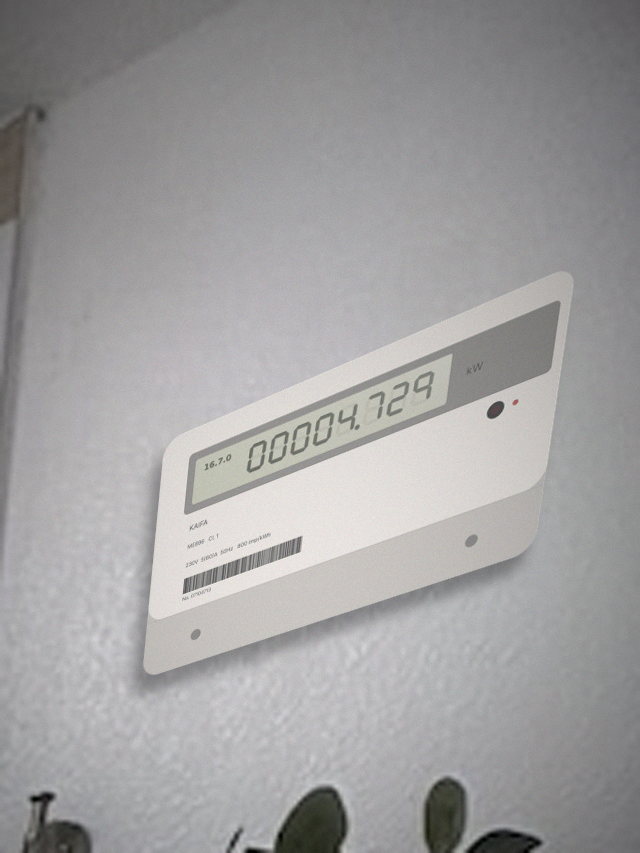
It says 4.729 kW
